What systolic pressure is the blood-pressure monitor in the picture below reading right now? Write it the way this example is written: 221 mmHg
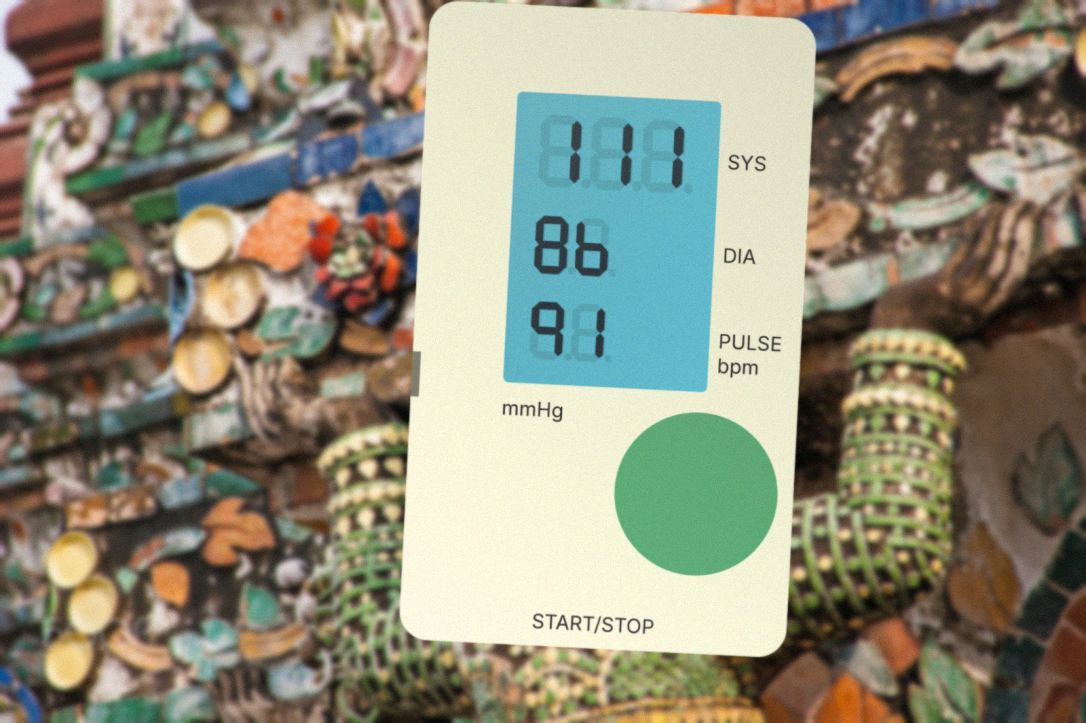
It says 111 mmHg
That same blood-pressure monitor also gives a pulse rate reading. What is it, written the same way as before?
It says 91 bpm
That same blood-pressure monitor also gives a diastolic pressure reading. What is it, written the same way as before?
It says 86 mmHg
